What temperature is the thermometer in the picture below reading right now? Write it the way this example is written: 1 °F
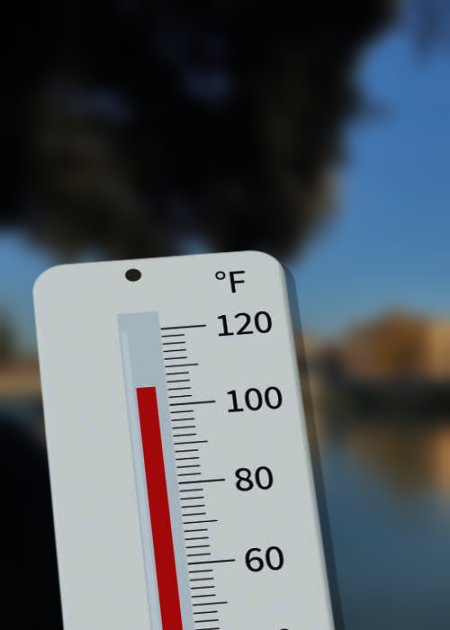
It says 105 °F
